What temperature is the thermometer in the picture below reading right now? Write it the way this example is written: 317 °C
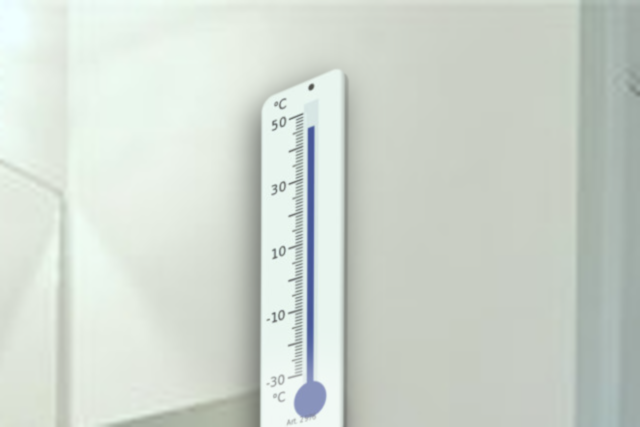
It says 45 °C
